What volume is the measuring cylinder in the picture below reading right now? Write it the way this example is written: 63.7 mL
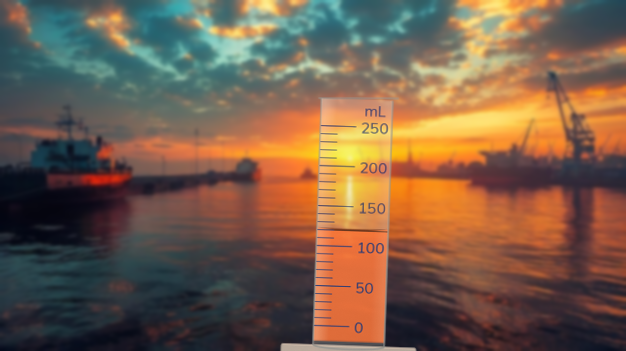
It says 120 mL
